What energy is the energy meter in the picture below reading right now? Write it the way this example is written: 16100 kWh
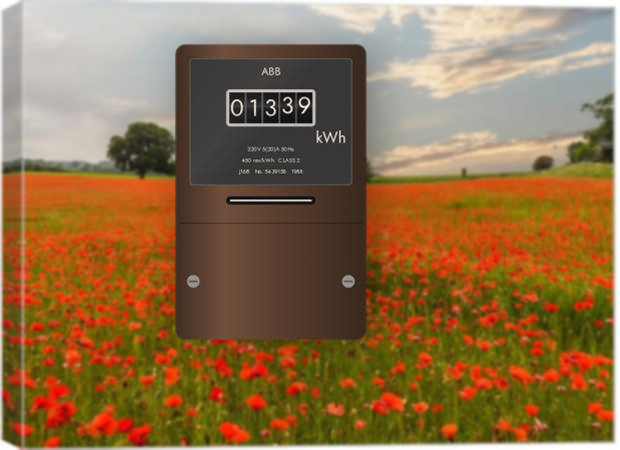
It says 1339 kWh
